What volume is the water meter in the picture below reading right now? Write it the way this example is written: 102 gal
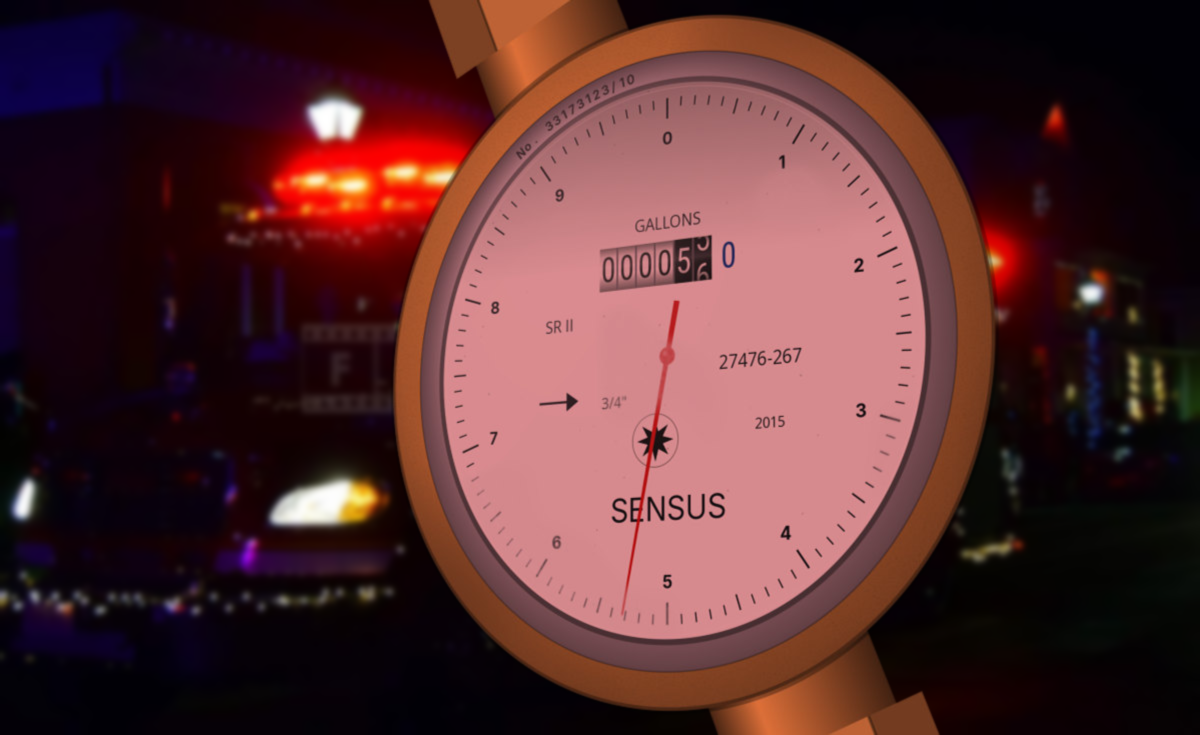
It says 555.3 gal
